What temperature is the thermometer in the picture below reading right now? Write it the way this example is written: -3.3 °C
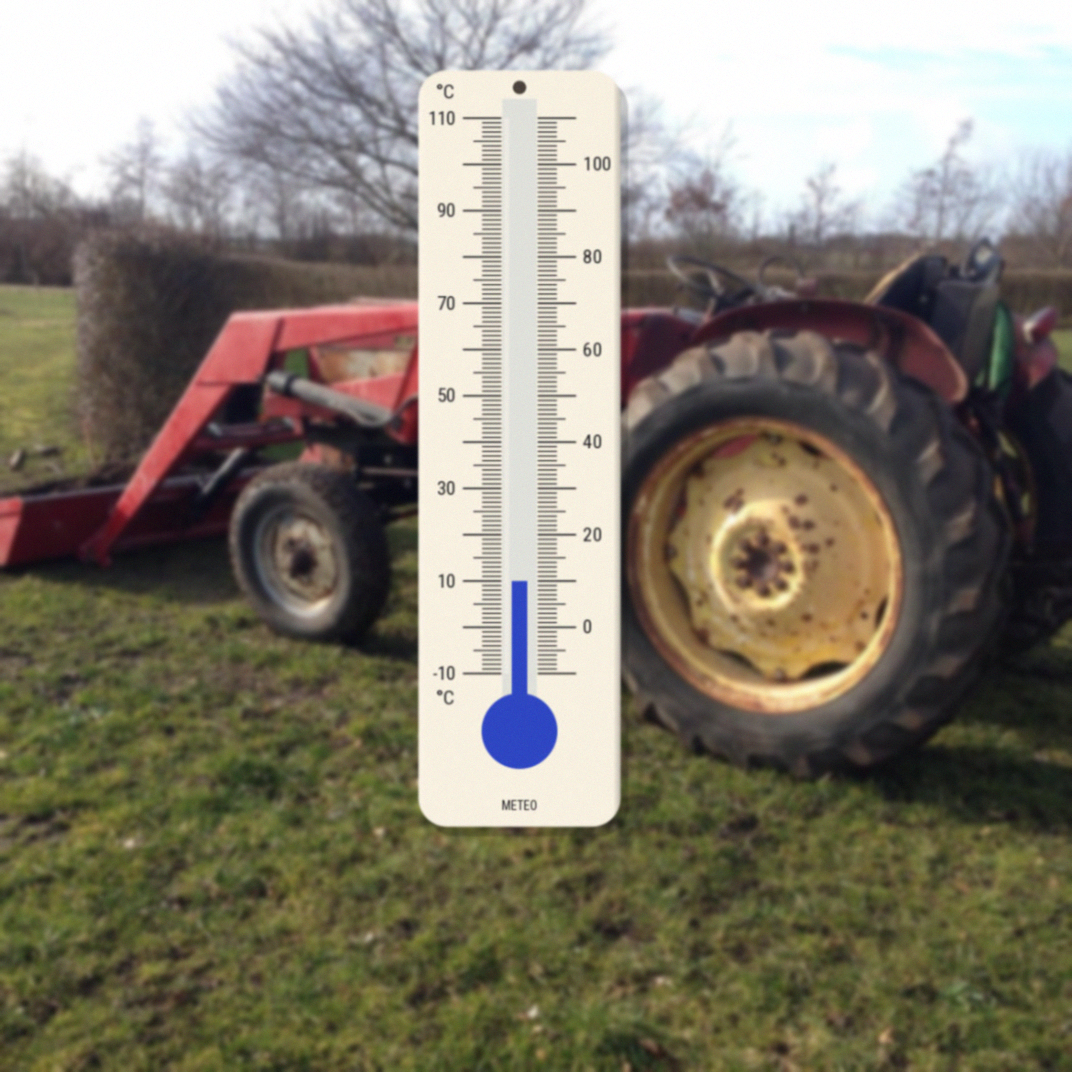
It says 10 °C
